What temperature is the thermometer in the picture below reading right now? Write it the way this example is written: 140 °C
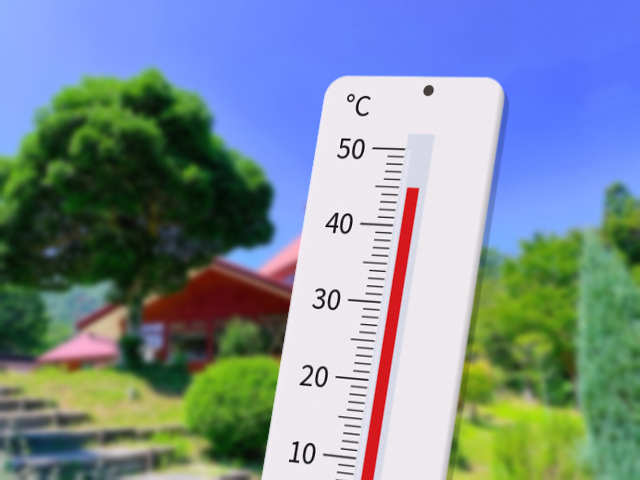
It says 45 °C
